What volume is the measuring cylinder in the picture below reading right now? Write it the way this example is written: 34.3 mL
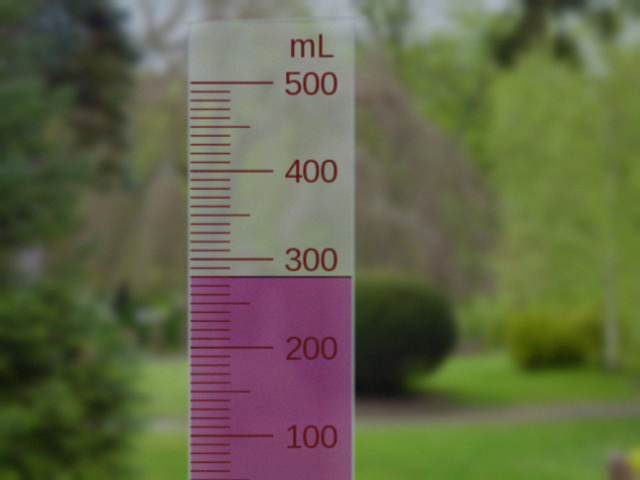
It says 280 mL
